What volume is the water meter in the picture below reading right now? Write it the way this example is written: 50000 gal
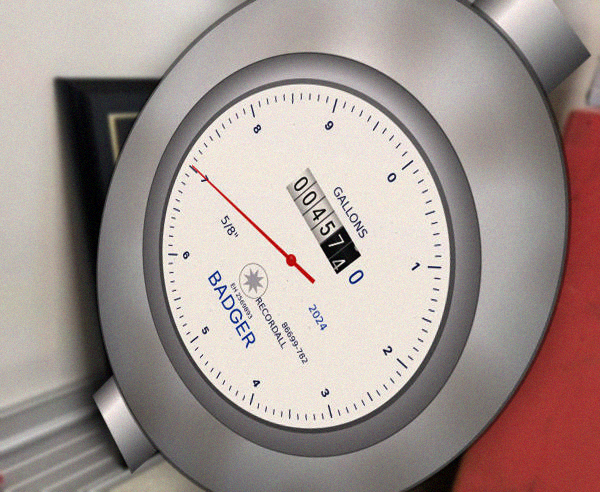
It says 45737.0 gal
